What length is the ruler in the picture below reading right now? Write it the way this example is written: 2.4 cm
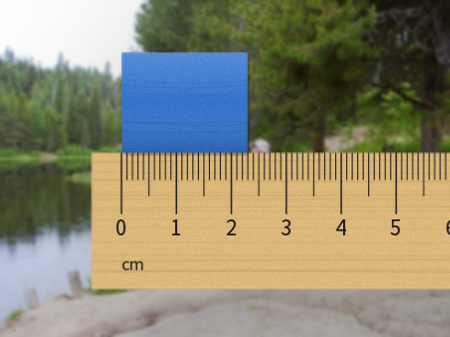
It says 2.3 cm
